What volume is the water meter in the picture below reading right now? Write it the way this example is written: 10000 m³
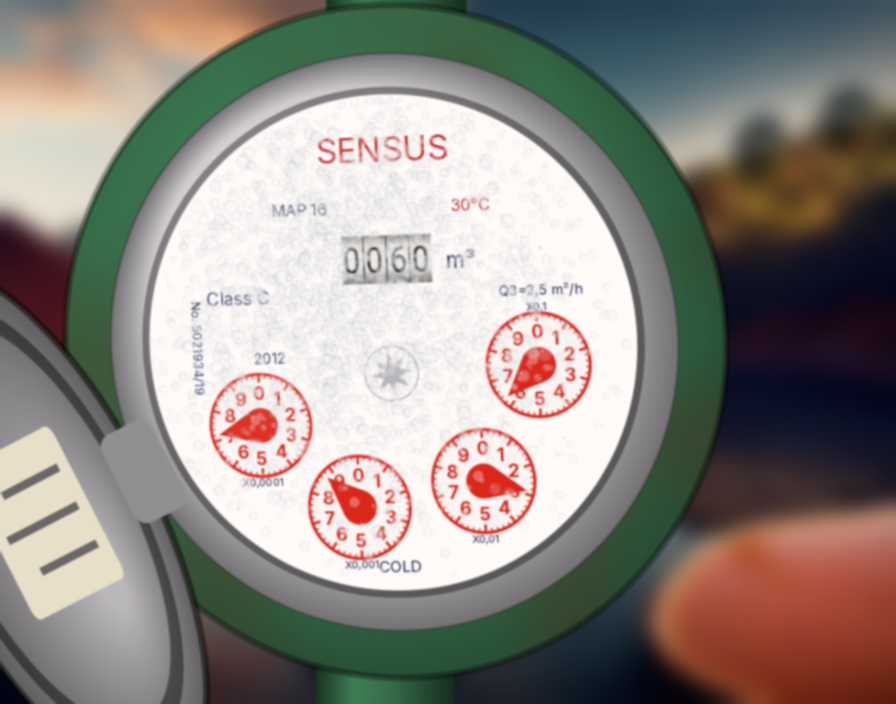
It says 60.6287 m³
